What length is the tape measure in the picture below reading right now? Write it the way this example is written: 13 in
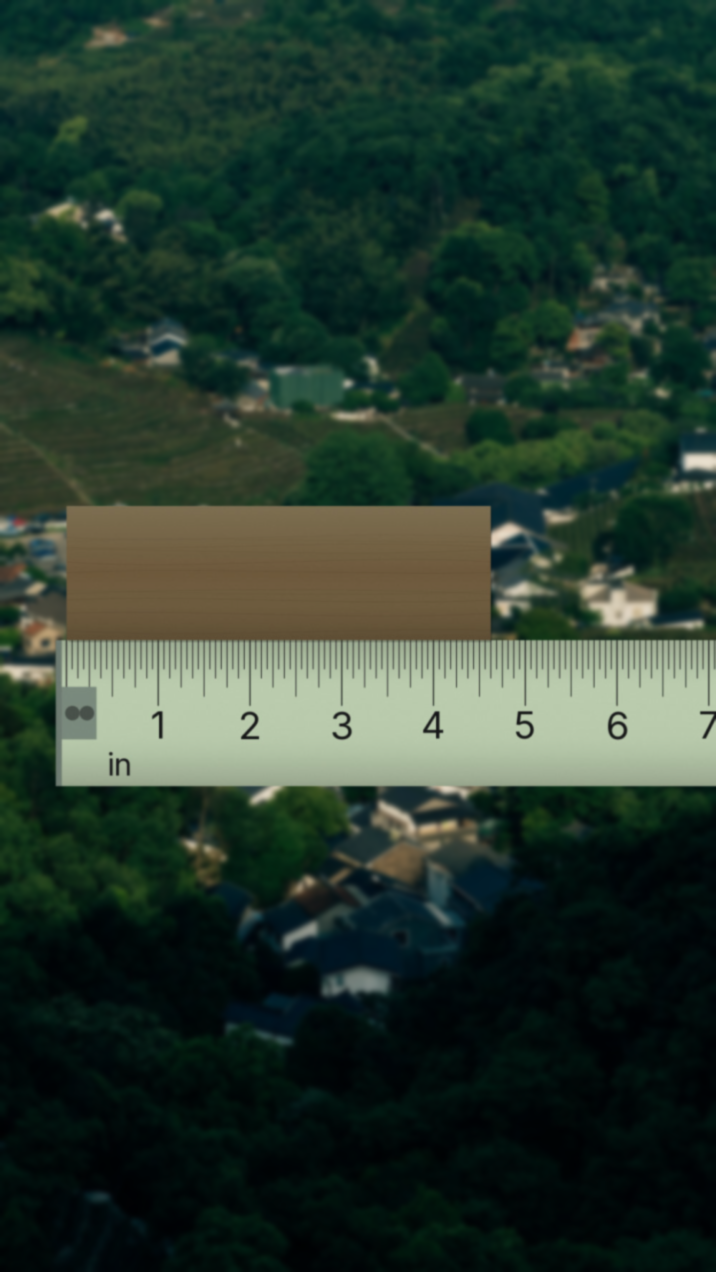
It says 4.625 in
